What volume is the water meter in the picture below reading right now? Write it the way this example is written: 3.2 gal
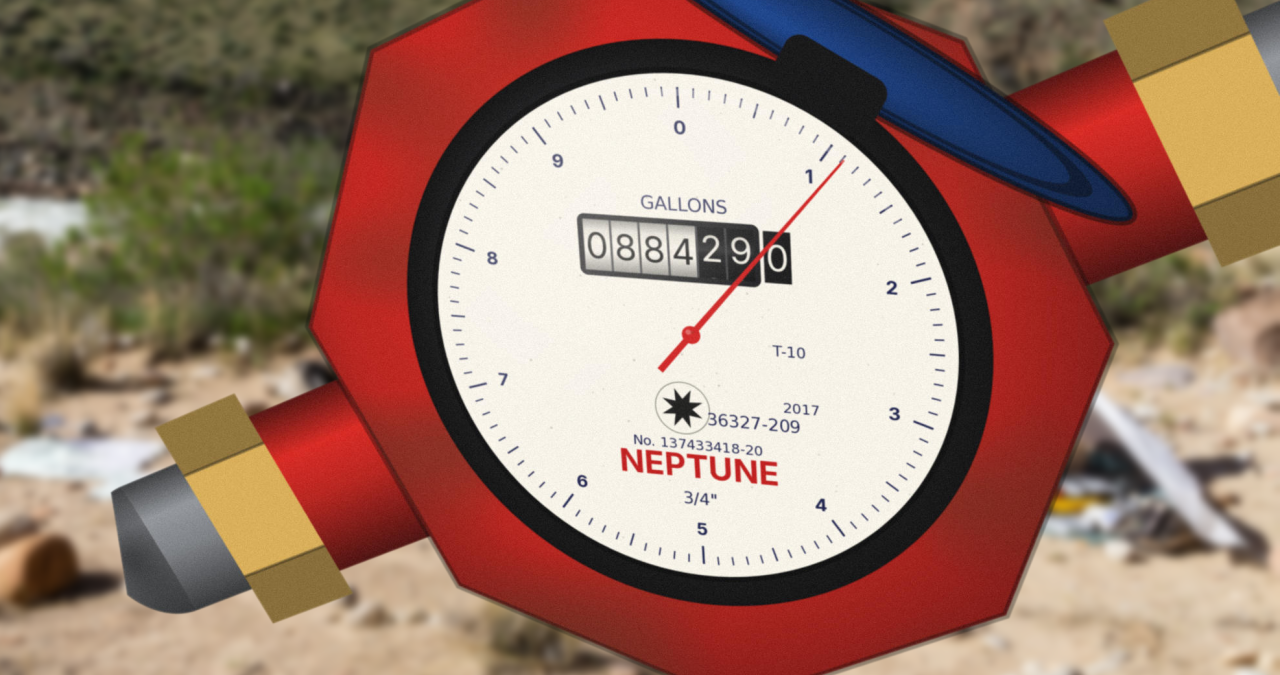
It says 884291.1 gal
